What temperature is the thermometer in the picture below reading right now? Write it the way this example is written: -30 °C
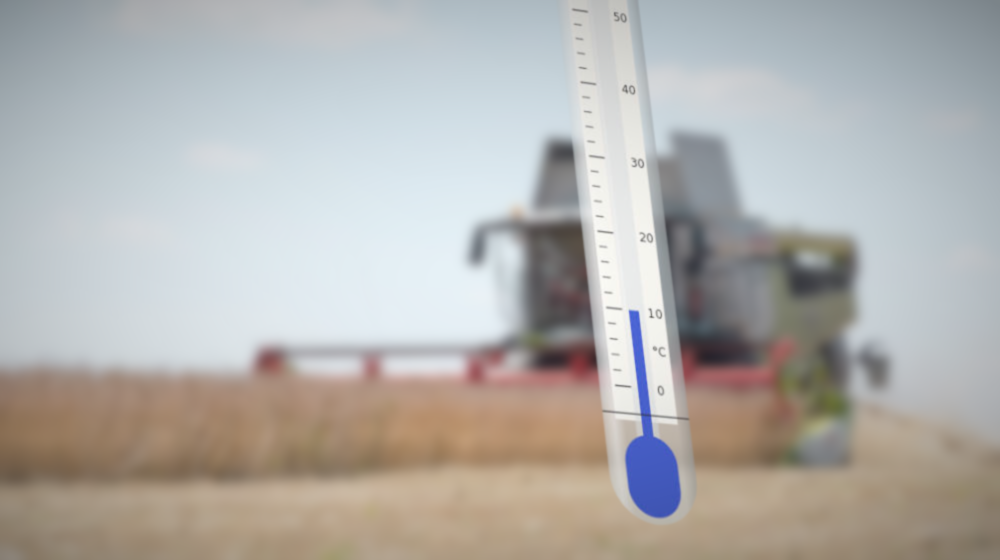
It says 10 °C
